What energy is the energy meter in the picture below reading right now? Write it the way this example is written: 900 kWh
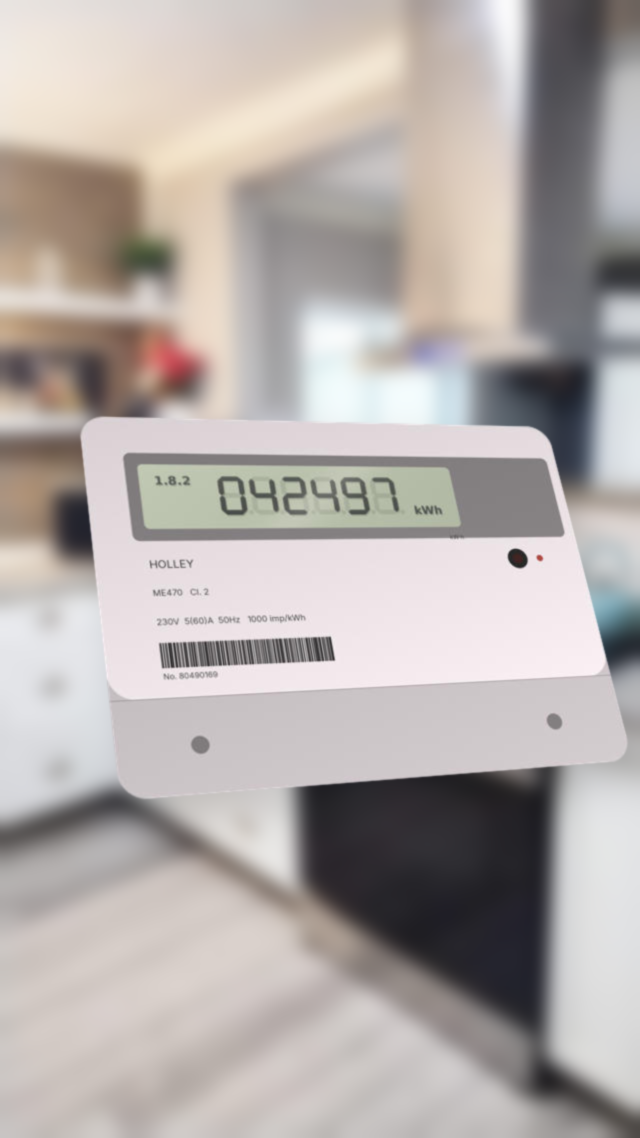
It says 42497 kWh
